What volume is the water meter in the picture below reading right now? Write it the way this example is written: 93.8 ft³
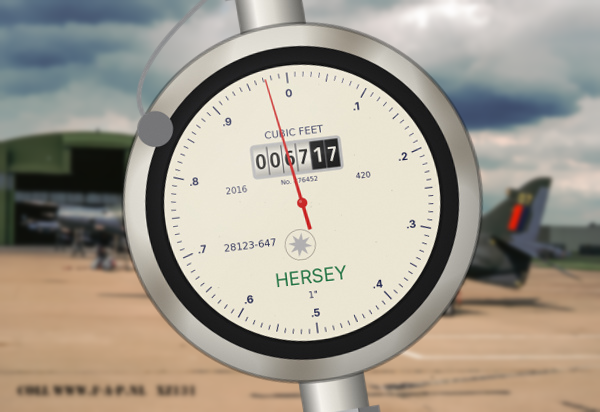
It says 6716.97 ft³
